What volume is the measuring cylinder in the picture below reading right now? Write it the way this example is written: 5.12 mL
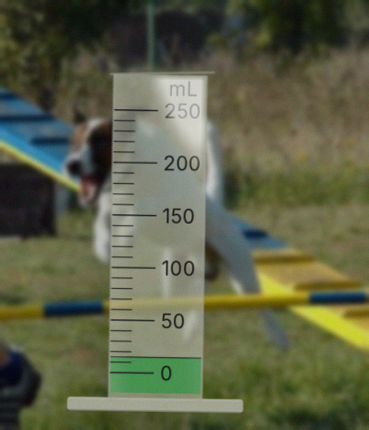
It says 15 mL
